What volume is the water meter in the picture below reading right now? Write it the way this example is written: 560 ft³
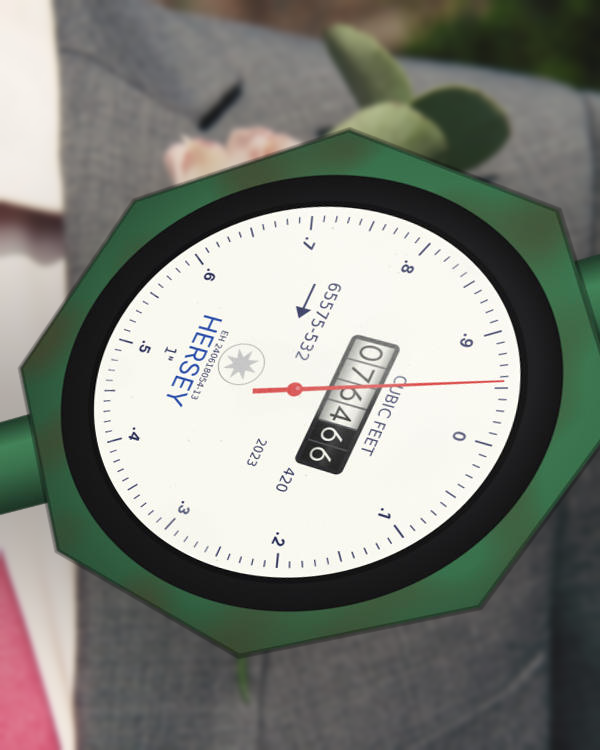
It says 76465.94 ft³
